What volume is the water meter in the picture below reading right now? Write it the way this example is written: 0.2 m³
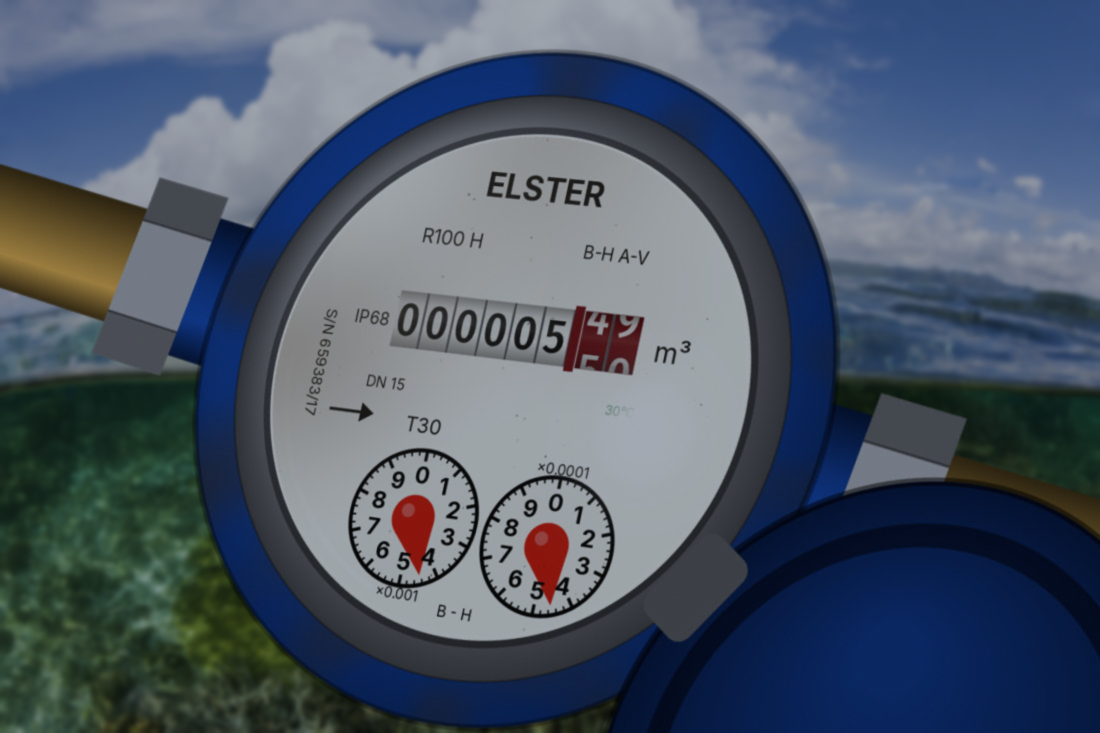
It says 5.4944 m³
